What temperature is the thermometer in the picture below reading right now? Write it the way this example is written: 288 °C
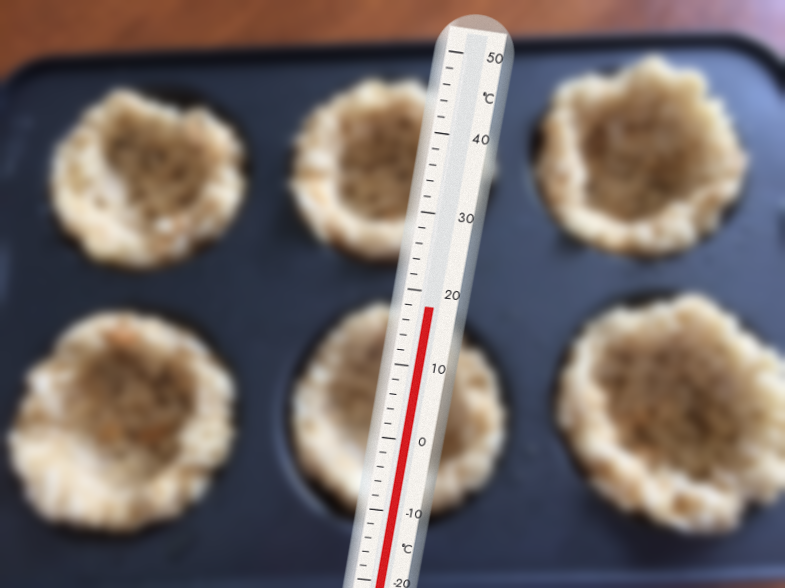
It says 18 °C
